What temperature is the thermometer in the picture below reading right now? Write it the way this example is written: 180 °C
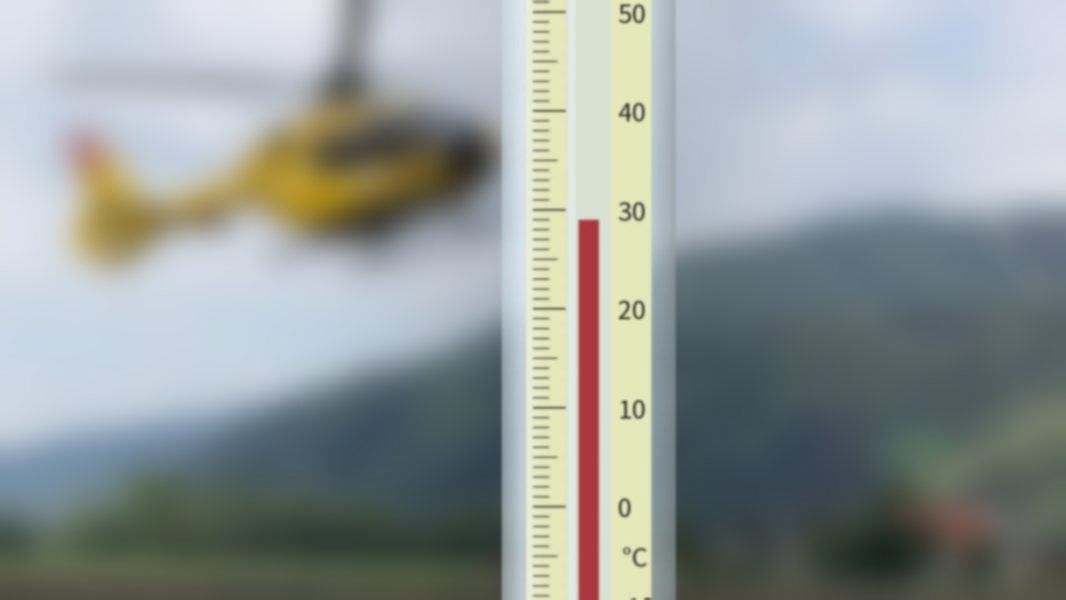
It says 29 °C
